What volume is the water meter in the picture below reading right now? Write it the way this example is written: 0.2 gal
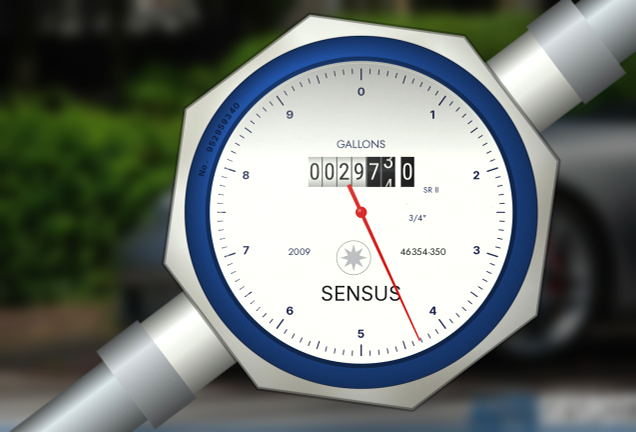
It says 29734.3 gal
